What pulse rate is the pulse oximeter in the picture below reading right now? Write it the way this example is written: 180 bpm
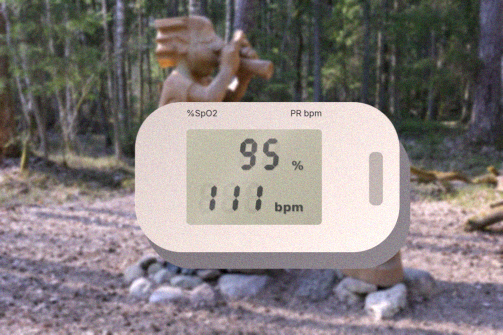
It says 111 bpm
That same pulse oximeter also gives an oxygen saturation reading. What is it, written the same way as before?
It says 95 %
